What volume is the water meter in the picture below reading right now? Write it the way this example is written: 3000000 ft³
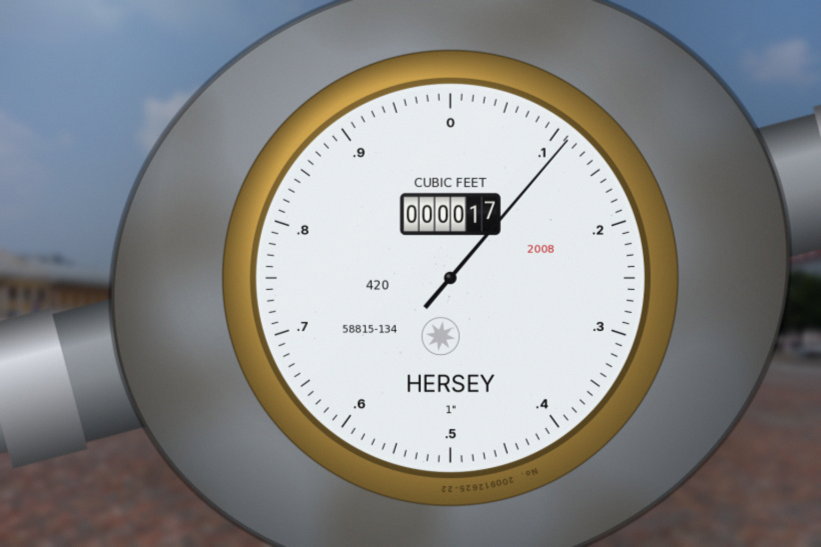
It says 17.11 ft³
